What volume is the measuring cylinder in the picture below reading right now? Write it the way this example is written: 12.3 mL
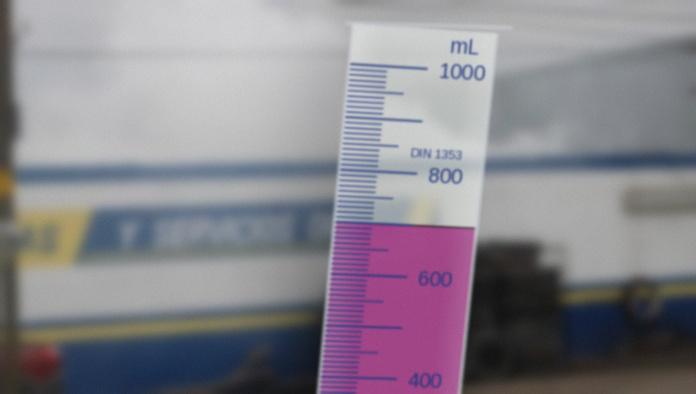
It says 700 mL
